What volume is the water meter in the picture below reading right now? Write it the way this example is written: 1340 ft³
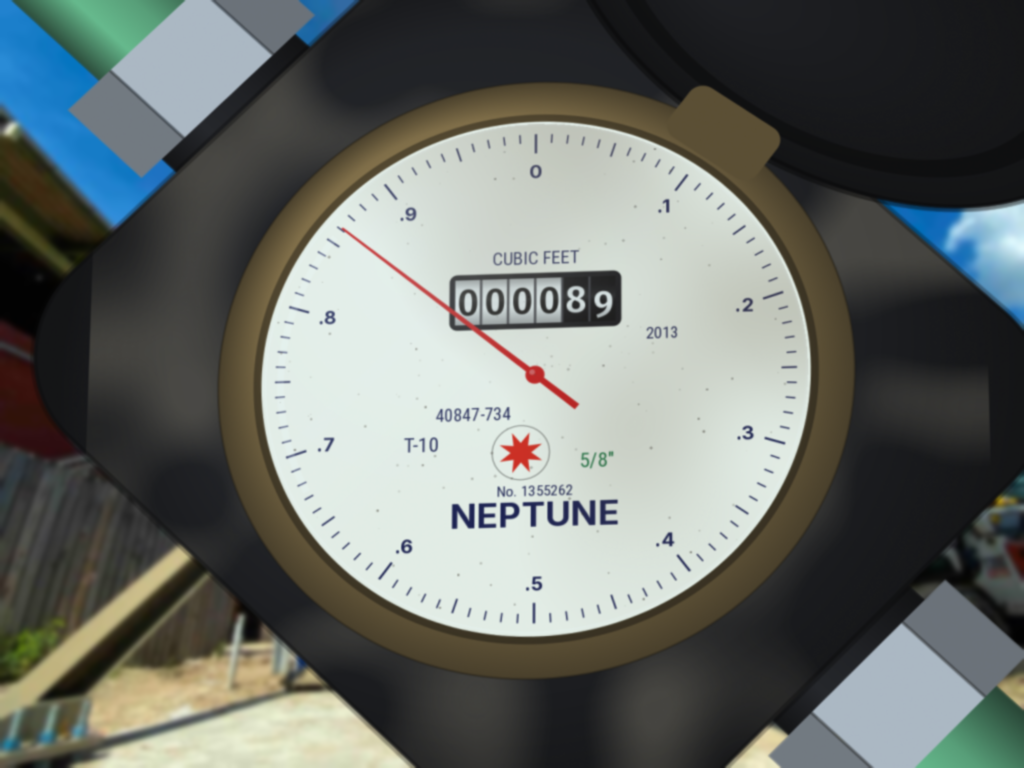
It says 88.86 ft³
